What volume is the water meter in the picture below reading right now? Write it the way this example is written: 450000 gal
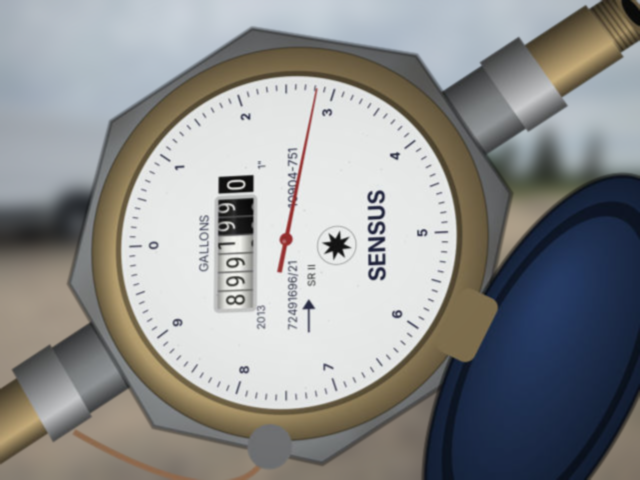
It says 8991992.8 gal
